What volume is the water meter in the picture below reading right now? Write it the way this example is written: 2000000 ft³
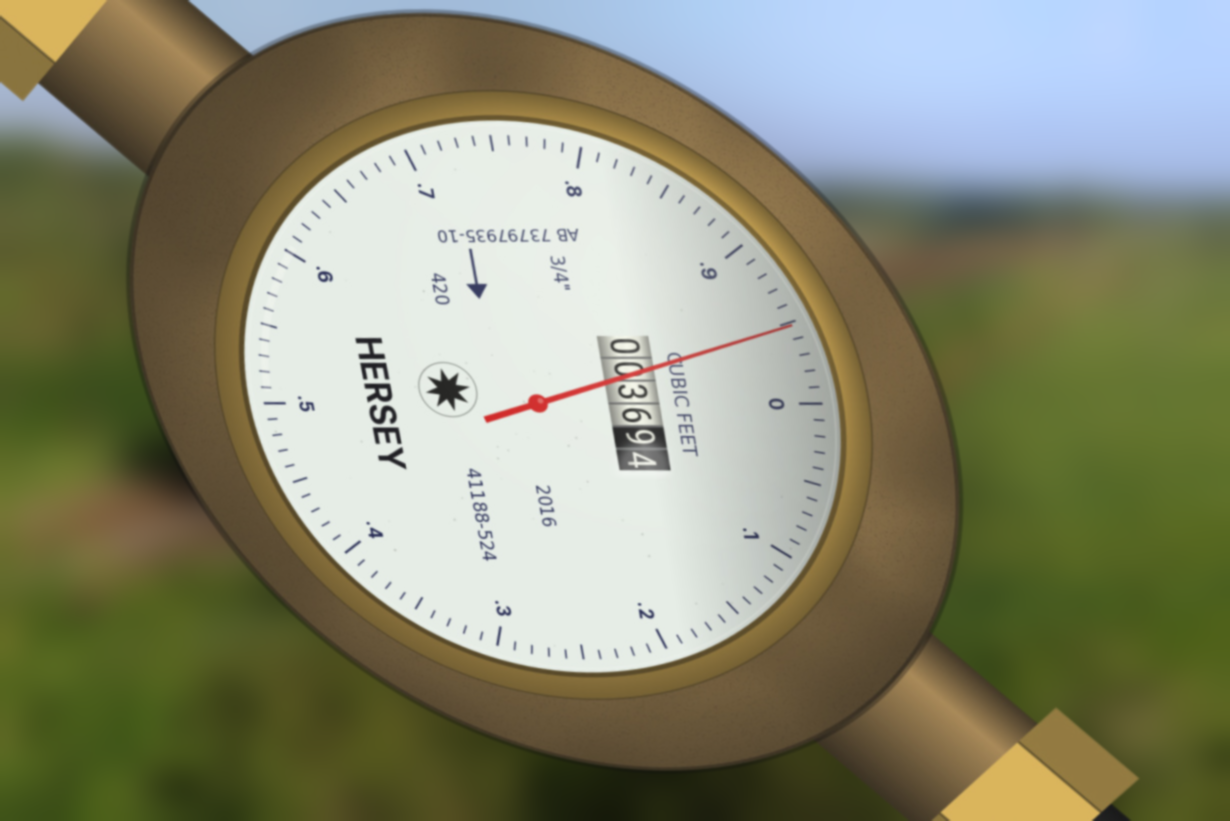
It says 3693.95 ft³
